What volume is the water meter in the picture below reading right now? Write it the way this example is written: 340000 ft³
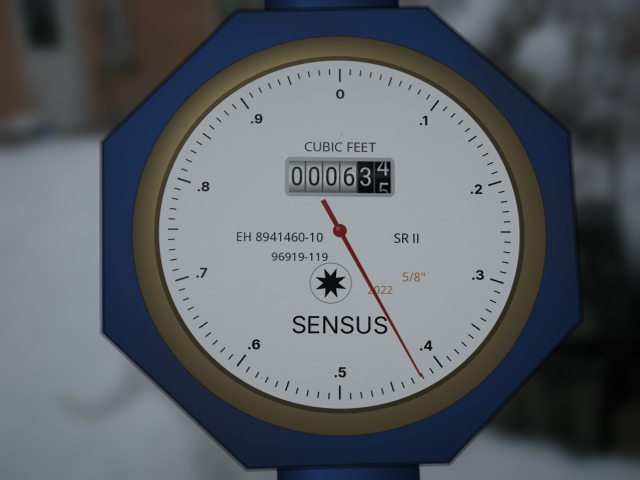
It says 634.42 ft³
